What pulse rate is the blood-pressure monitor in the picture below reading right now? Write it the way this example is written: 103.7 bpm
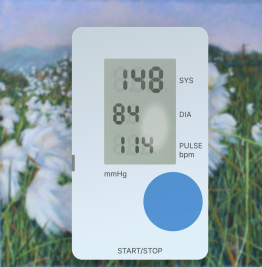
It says 114 bpm
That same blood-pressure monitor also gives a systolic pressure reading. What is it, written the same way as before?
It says 148 mmHg
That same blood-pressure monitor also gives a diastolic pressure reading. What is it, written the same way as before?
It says 84 mmHg
